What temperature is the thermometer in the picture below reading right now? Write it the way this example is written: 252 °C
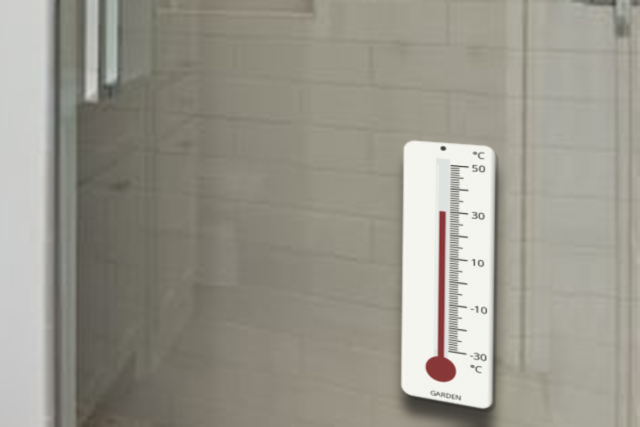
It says 30 °C
